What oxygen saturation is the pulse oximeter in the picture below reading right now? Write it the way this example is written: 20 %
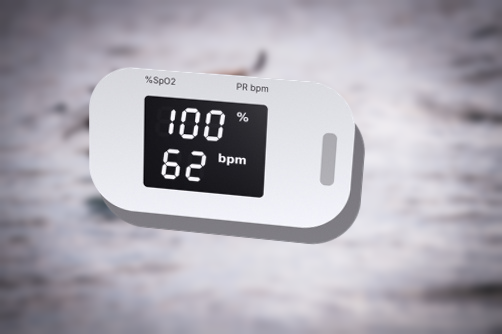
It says 100 %
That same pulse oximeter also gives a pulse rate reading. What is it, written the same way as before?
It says 62 bpm
